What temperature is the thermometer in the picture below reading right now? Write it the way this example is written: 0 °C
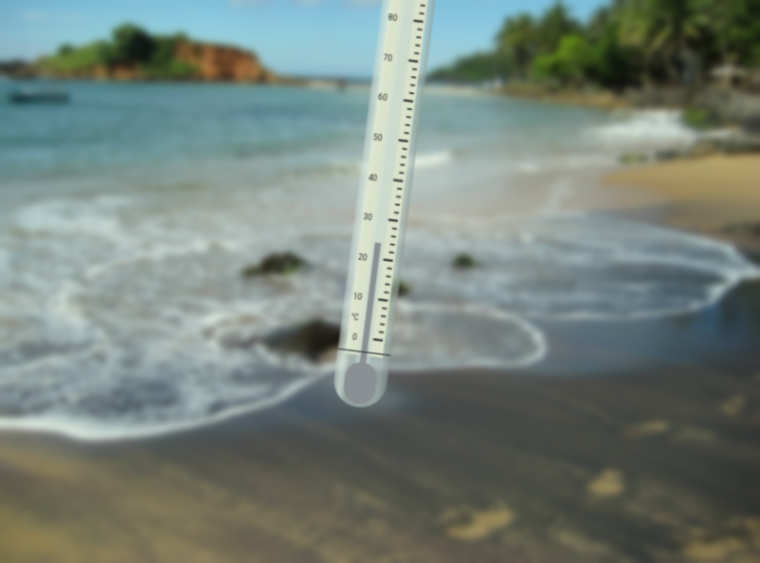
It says 24 °C
